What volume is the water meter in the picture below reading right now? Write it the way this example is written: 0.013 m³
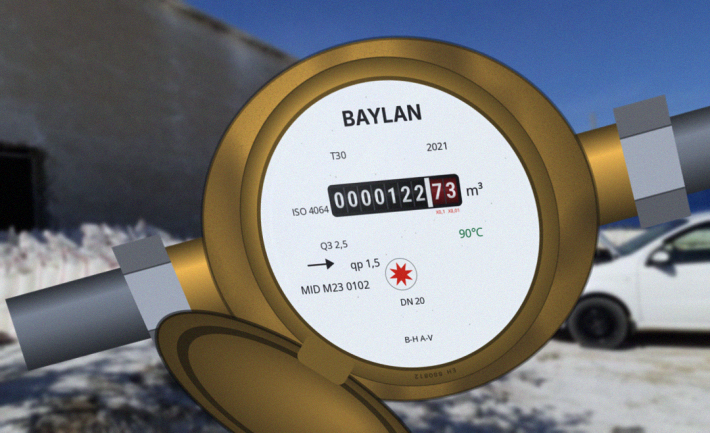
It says 122.73 m³
